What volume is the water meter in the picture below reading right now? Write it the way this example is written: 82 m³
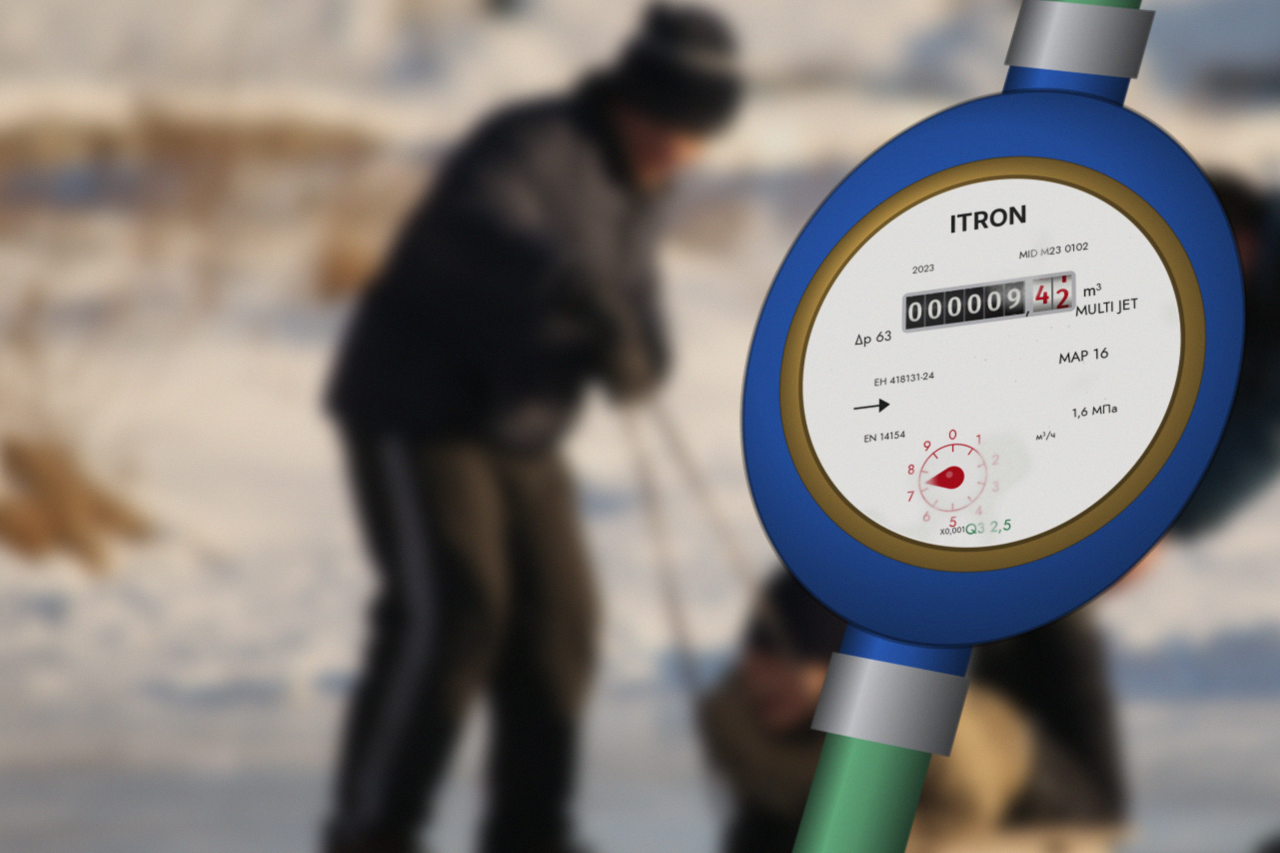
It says 9.417 m³
